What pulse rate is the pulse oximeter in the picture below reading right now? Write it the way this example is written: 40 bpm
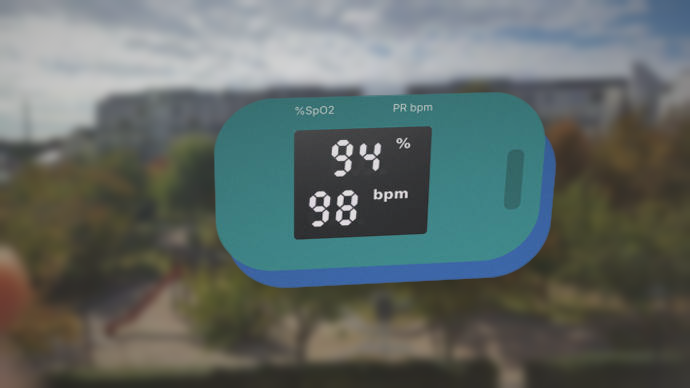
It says 98 bpm
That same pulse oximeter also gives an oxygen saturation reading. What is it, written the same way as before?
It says 94 %
